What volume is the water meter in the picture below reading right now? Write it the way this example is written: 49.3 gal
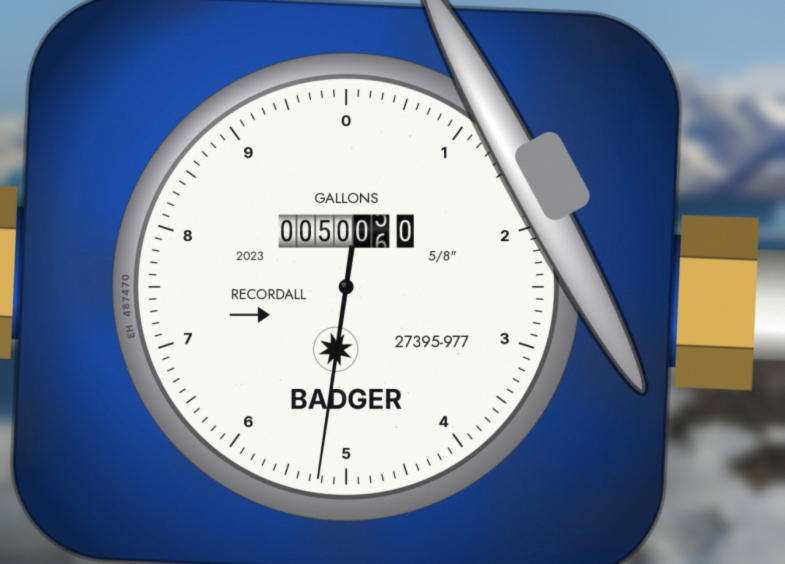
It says 50055.2 gal
